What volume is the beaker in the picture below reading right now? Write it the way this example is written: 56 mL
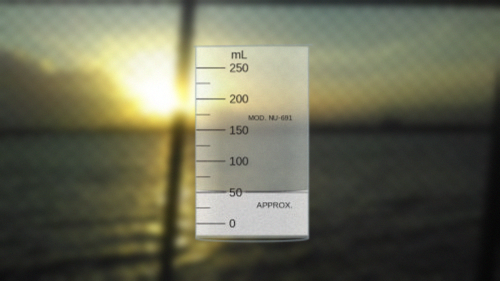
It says 50 mL
